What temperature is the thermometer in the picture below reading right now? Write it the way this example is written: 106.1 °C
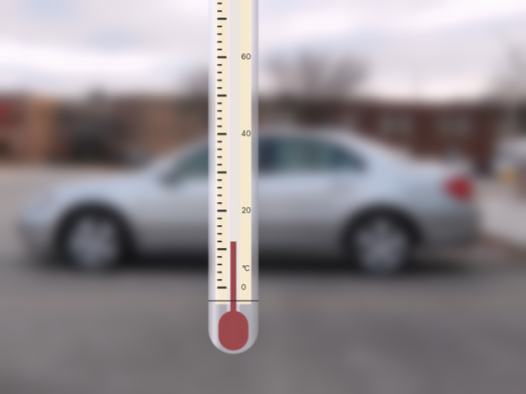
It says 12 °C
